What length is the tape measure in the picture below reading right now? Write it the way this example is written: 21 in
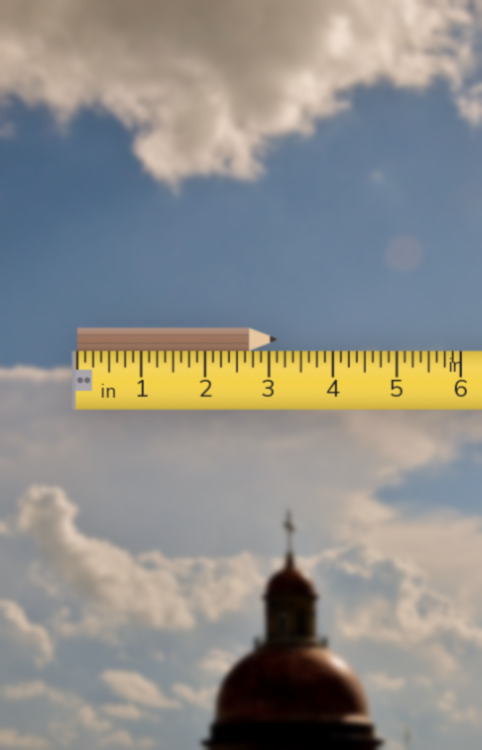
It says 3.125 in
